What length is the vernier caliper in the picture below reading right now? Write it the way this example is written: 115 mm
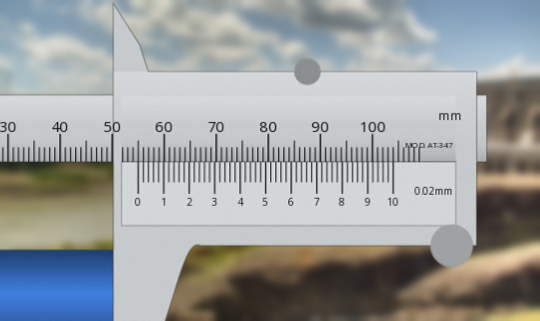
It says 55.0 mm
